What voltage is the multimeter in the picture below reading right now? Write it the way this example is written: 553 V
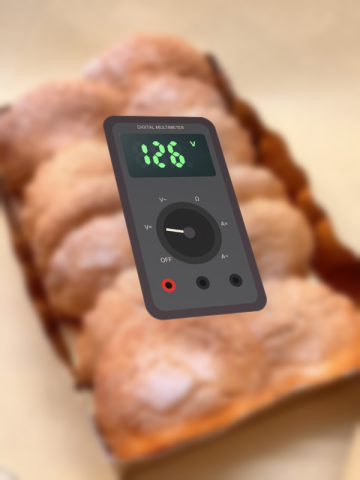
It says 126 V
